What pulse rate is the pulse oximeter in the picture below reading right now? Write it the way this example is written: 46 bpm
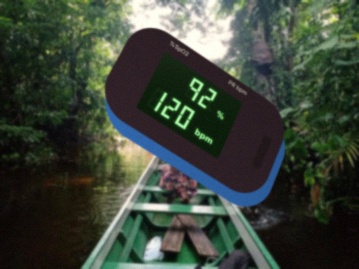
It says 120 bpm
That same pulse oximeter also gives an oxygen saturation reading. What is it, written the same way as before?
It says 92 %
